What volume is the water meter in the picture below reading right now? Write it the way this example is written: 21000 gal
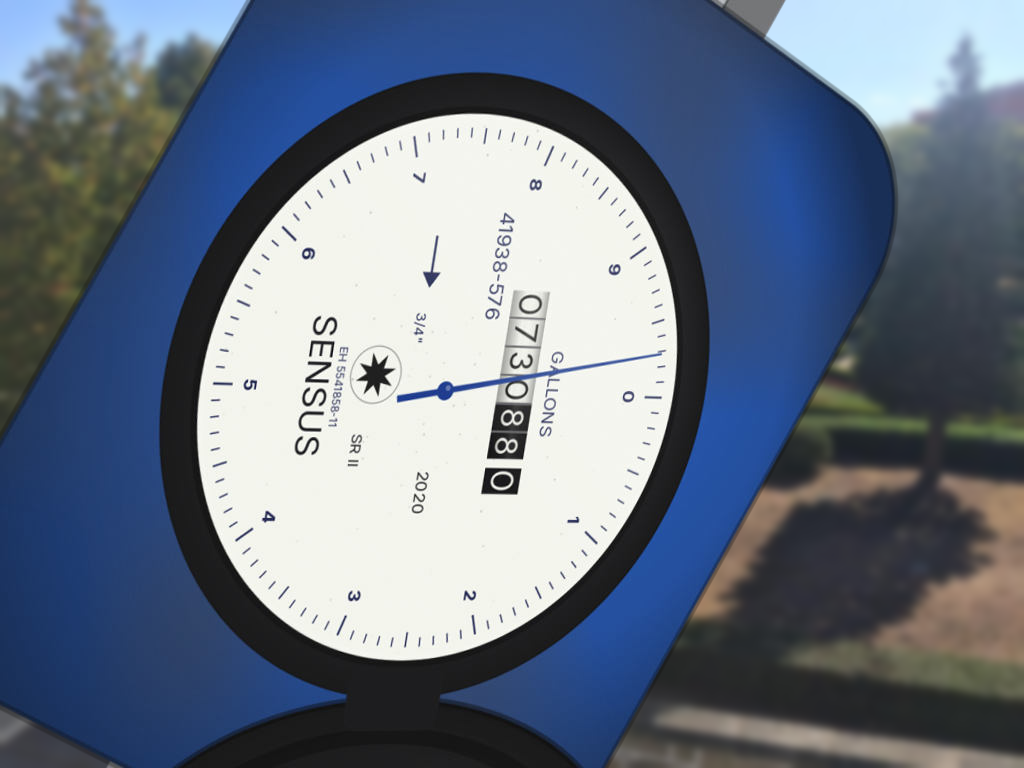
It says 730879.7 gal
